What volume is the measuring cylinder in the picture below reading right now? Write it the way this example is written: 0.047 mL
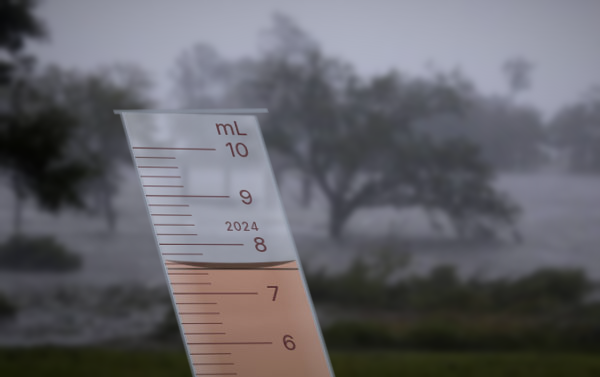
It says 7.5 mL
